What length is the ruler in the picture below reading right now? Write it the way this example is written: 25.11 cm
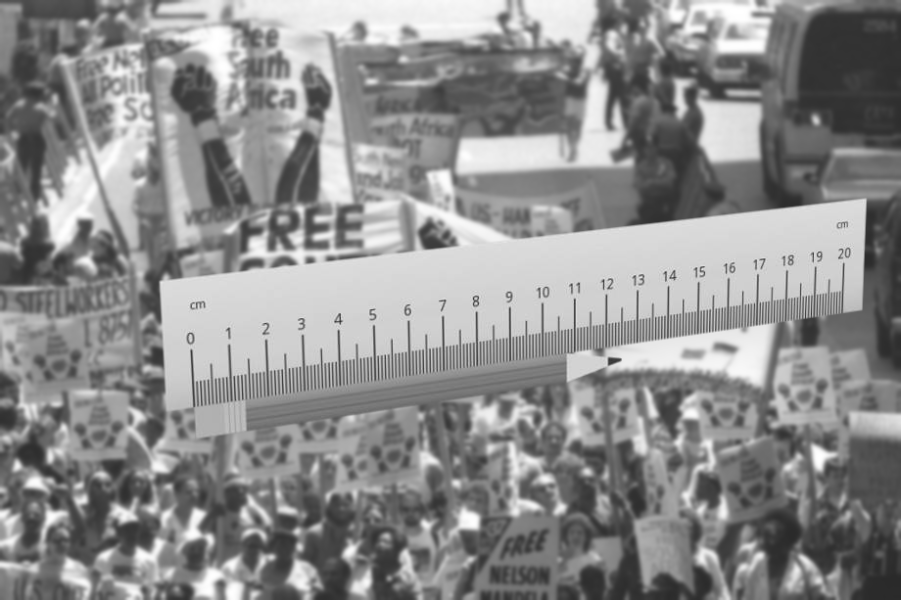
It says 12.5 cm
